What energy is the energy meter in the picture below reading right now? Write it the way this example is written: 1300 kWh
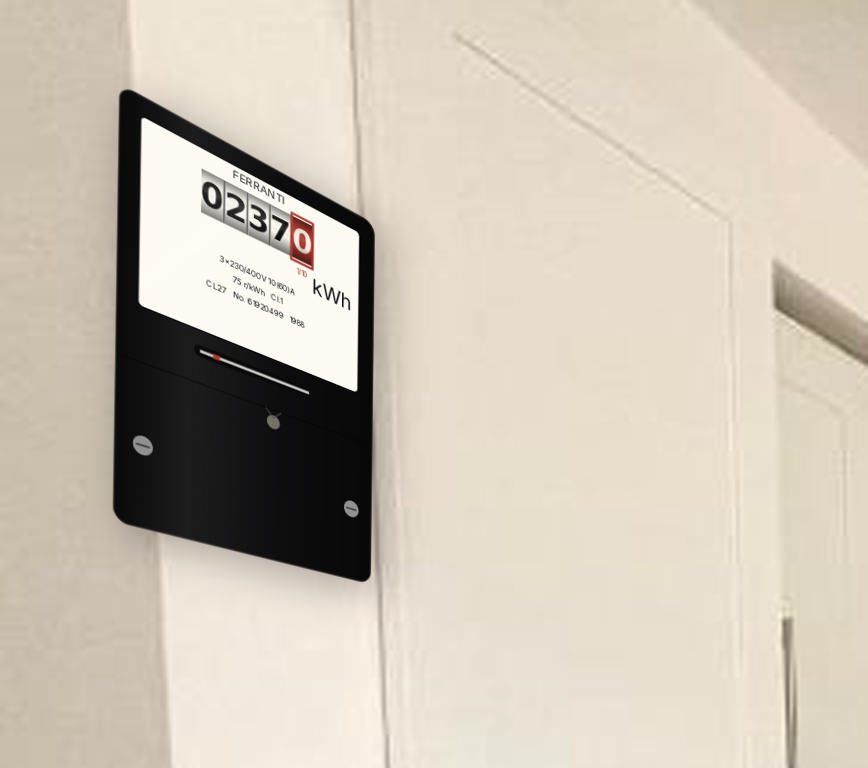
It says 237.0 kWh
